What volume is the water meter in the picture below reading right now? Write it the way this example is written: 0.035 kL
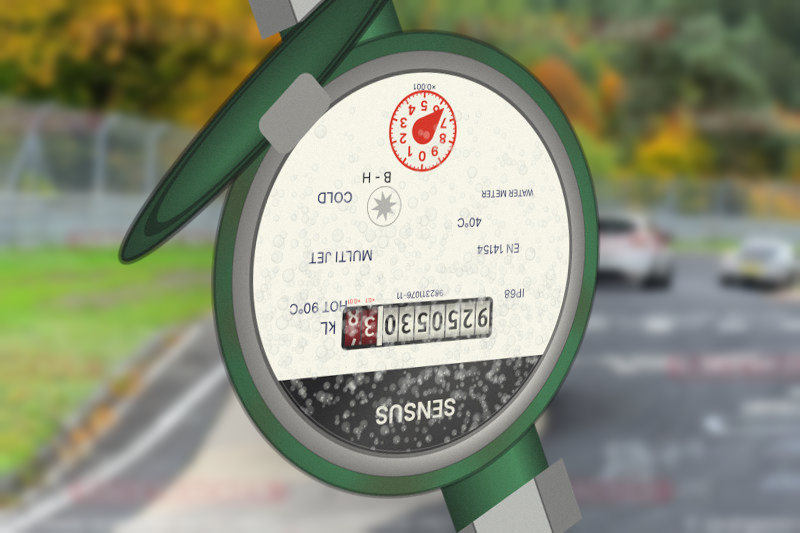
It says 9250530.376 kL
